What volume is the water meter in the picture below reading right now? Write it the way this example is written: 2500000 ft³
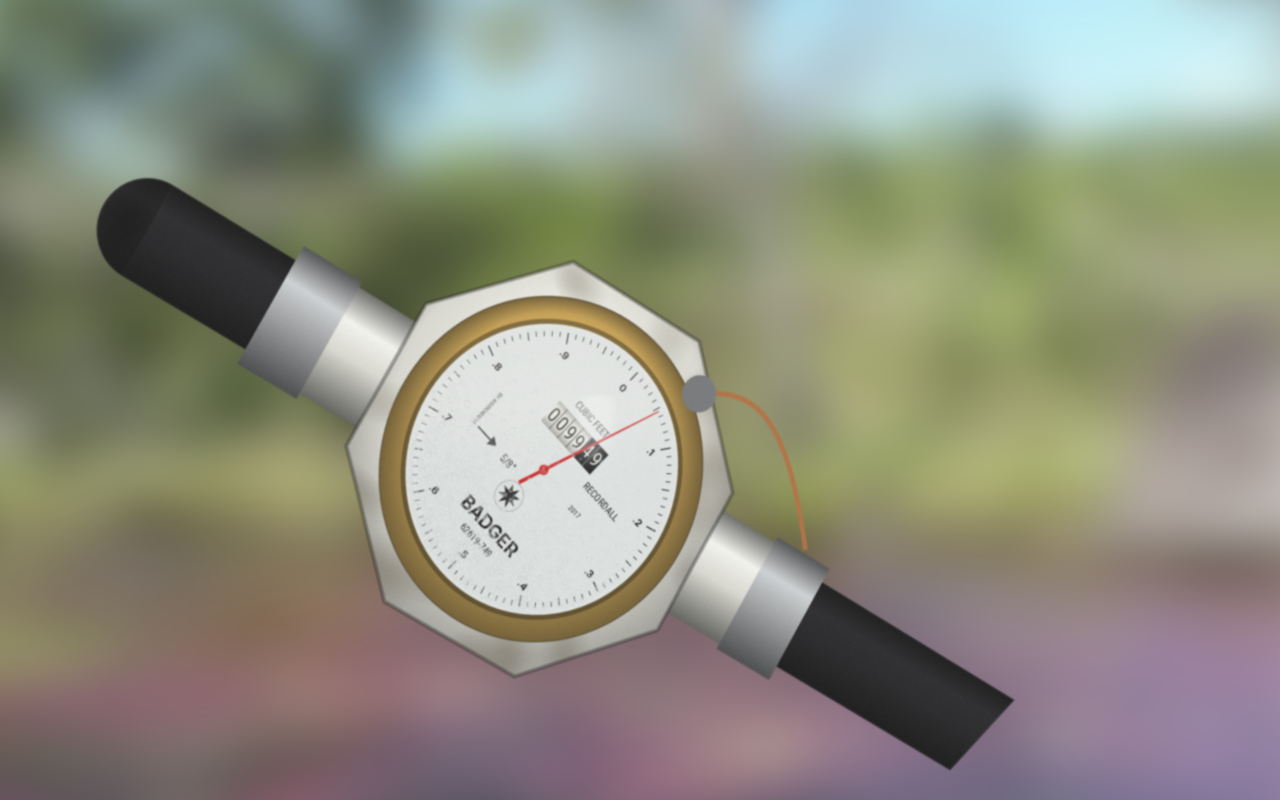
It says 9949.05 ft³
